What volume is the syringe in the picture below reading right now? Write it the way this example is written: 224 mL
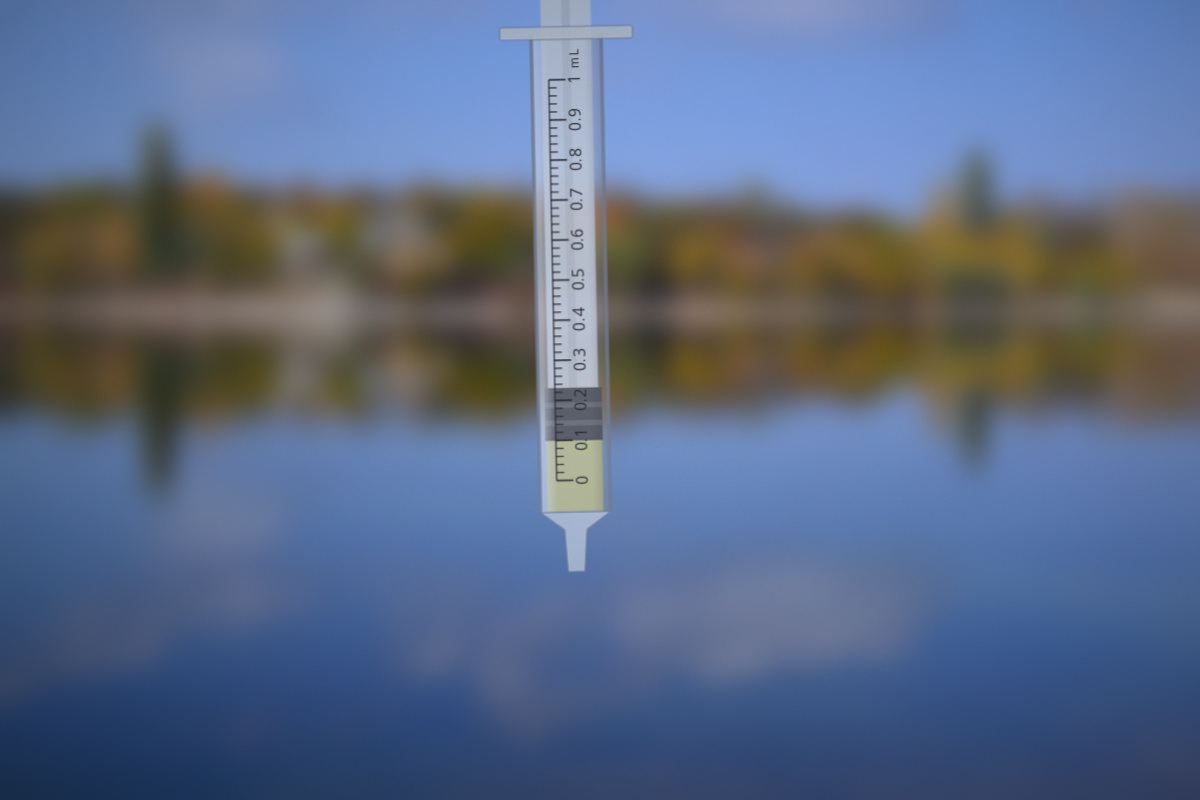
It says 0.1 mL
